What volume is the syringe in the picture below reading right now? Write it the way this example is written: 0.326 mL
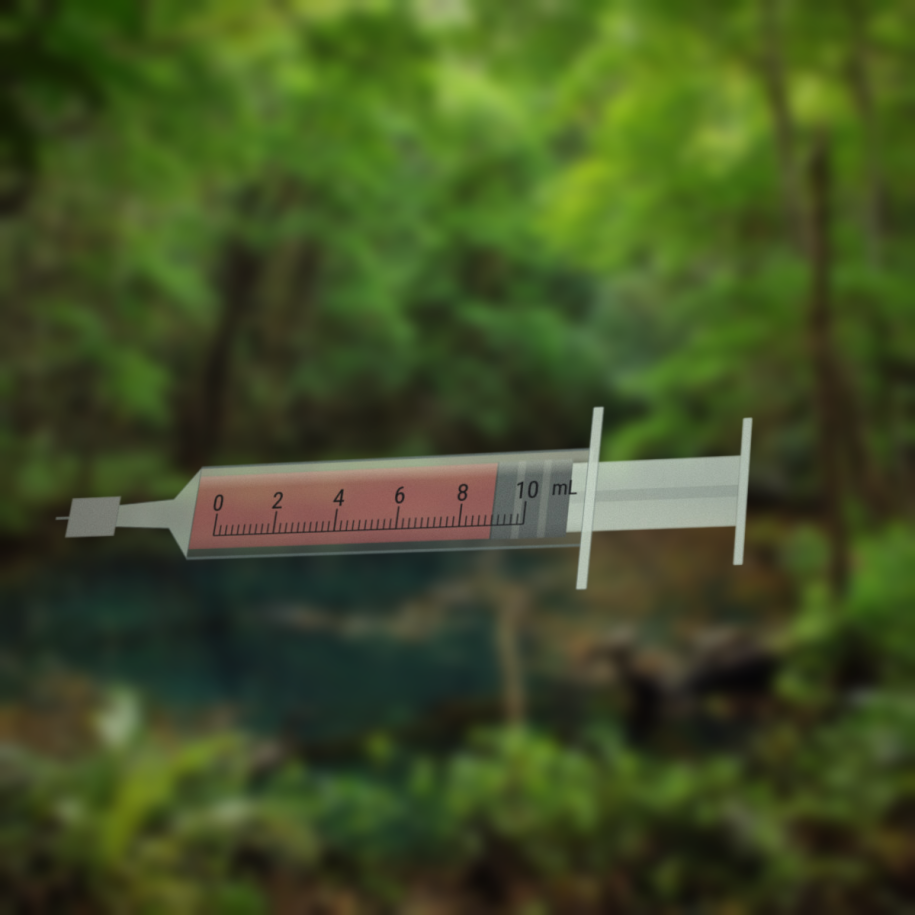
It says 9 mL
